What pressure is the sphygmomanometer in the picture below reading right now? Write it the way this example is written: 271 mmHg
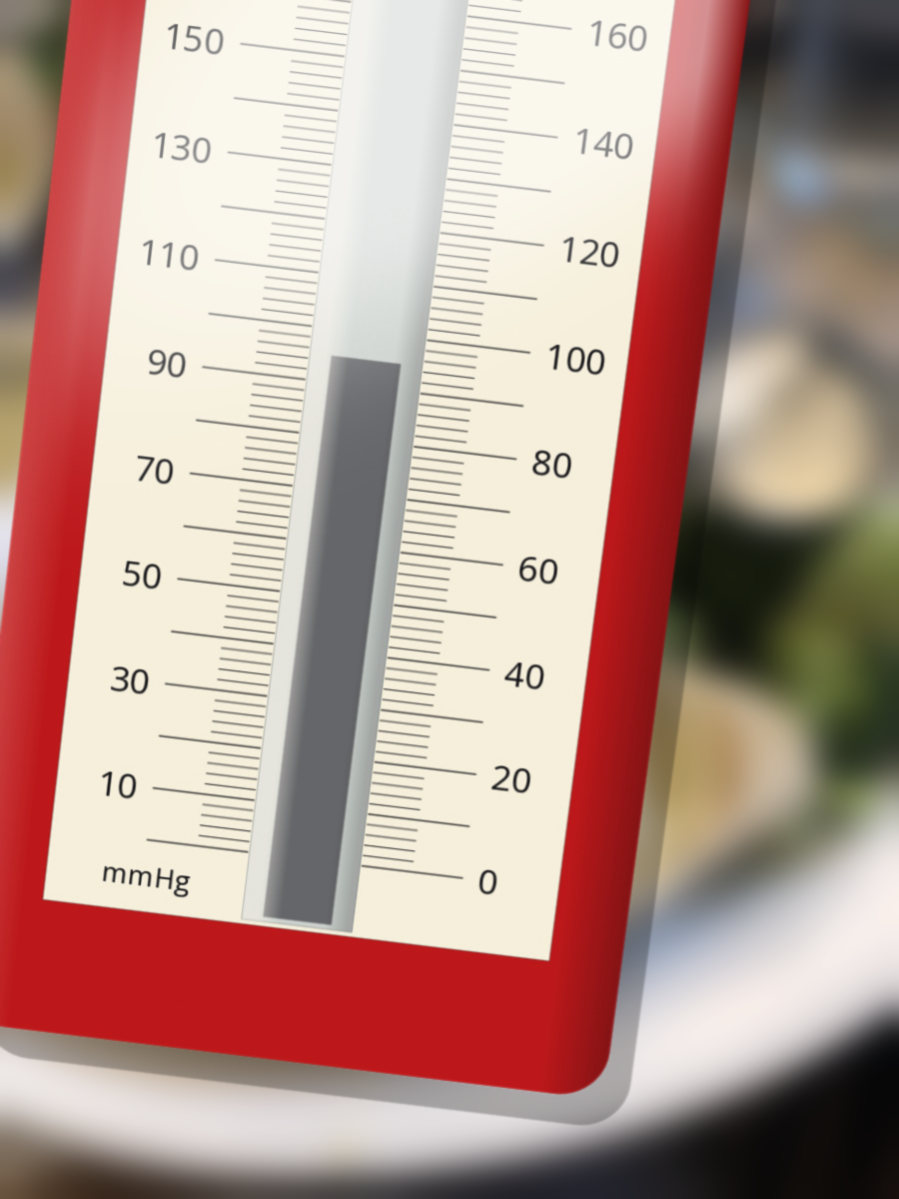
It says 95 mmHg
